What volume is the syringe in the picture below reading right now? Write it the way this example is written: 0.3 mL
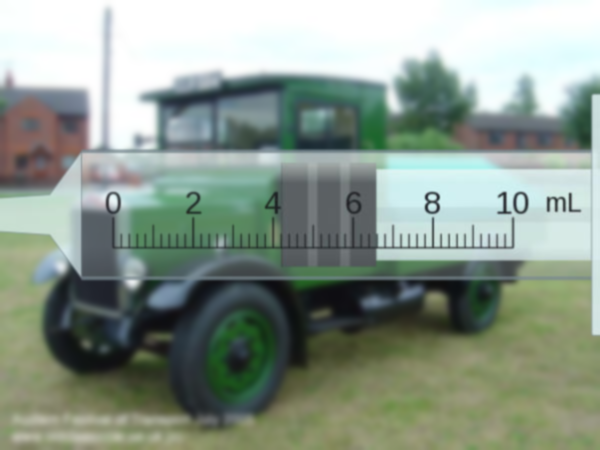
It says 4.2 mL
